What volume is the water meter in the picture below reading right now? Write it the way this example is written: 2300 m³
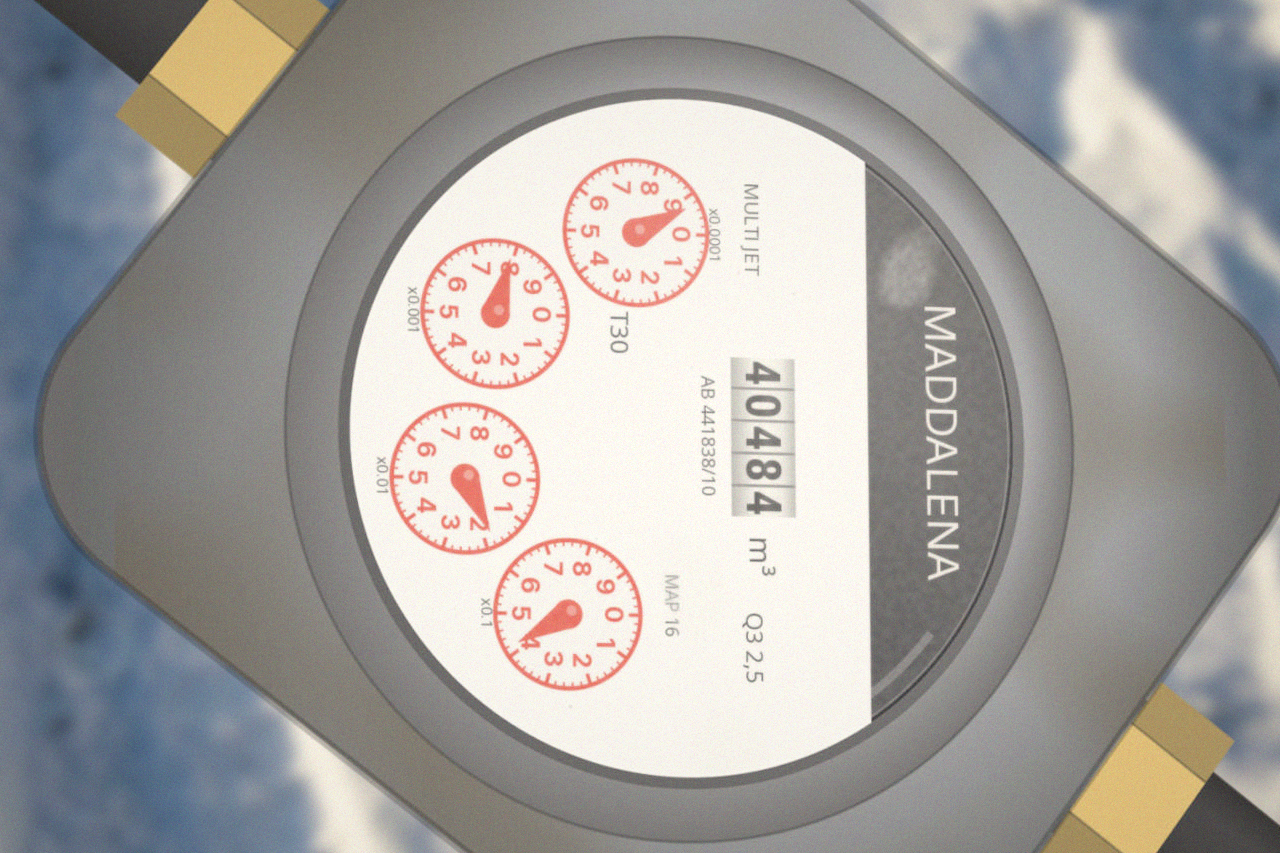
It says 40484.4179 m³
